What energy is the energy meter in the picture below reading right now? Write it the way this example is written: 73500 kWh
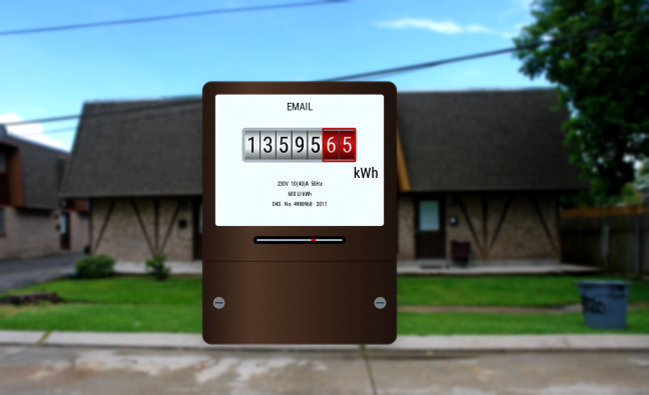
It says 13595.65 kWh
